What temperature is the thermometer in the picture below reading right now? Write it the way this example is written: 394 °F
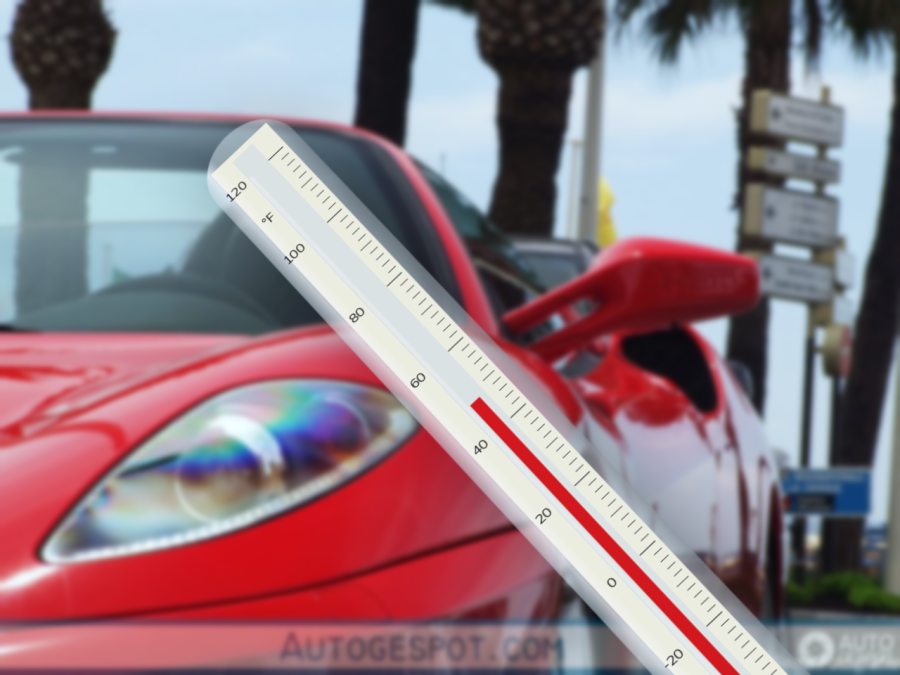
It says 48 °F
